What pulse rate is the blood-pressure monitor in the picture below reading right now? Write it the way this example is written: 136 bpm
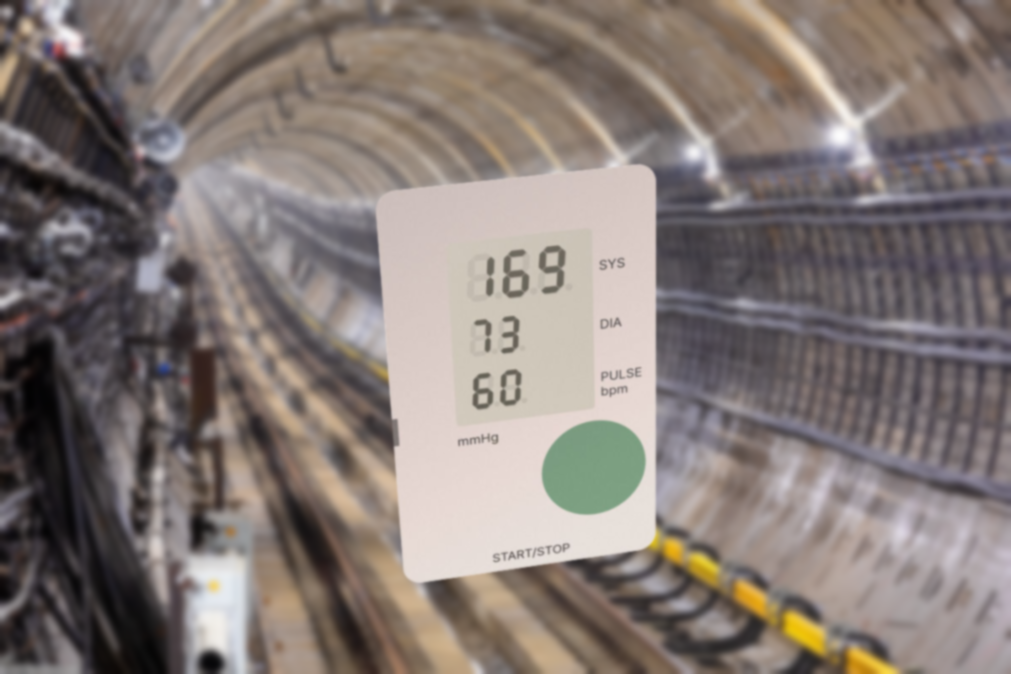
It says 60 bpm
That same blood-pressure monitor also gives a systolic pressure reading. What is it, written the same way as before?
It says 169 mmHg
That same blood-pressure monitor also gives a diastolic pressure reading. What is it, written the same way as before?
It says 73 mmHg
